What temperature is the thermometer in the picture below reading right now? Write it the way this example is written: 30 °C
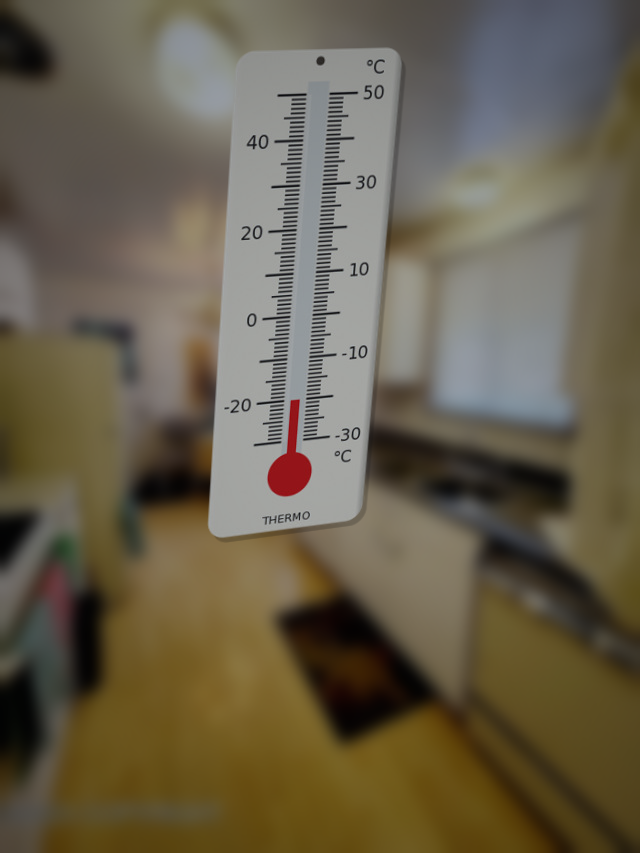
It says -20 °C
